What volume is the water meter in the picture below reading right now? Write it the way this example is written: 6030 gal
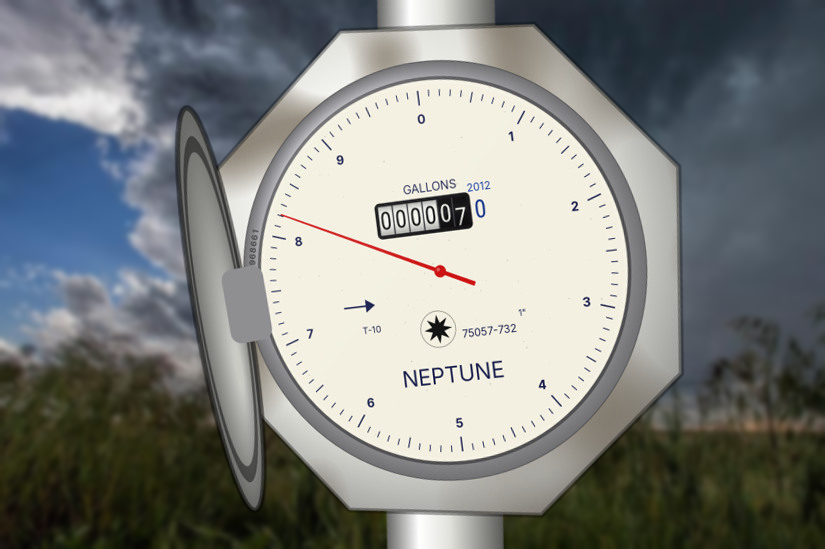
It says 68.2 gal
